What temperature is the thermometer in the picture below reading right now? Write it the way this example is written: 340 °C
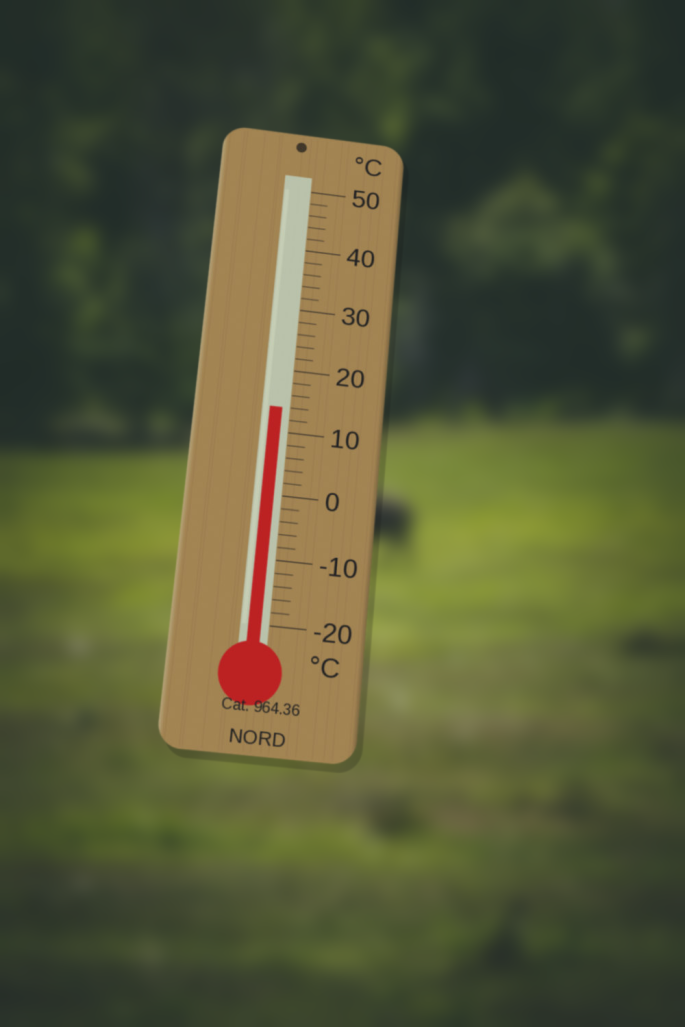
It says 14 °C
